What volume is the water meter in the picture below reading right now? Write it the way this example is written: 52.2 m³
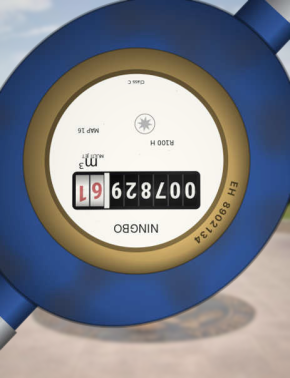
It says 7829.61 m³
